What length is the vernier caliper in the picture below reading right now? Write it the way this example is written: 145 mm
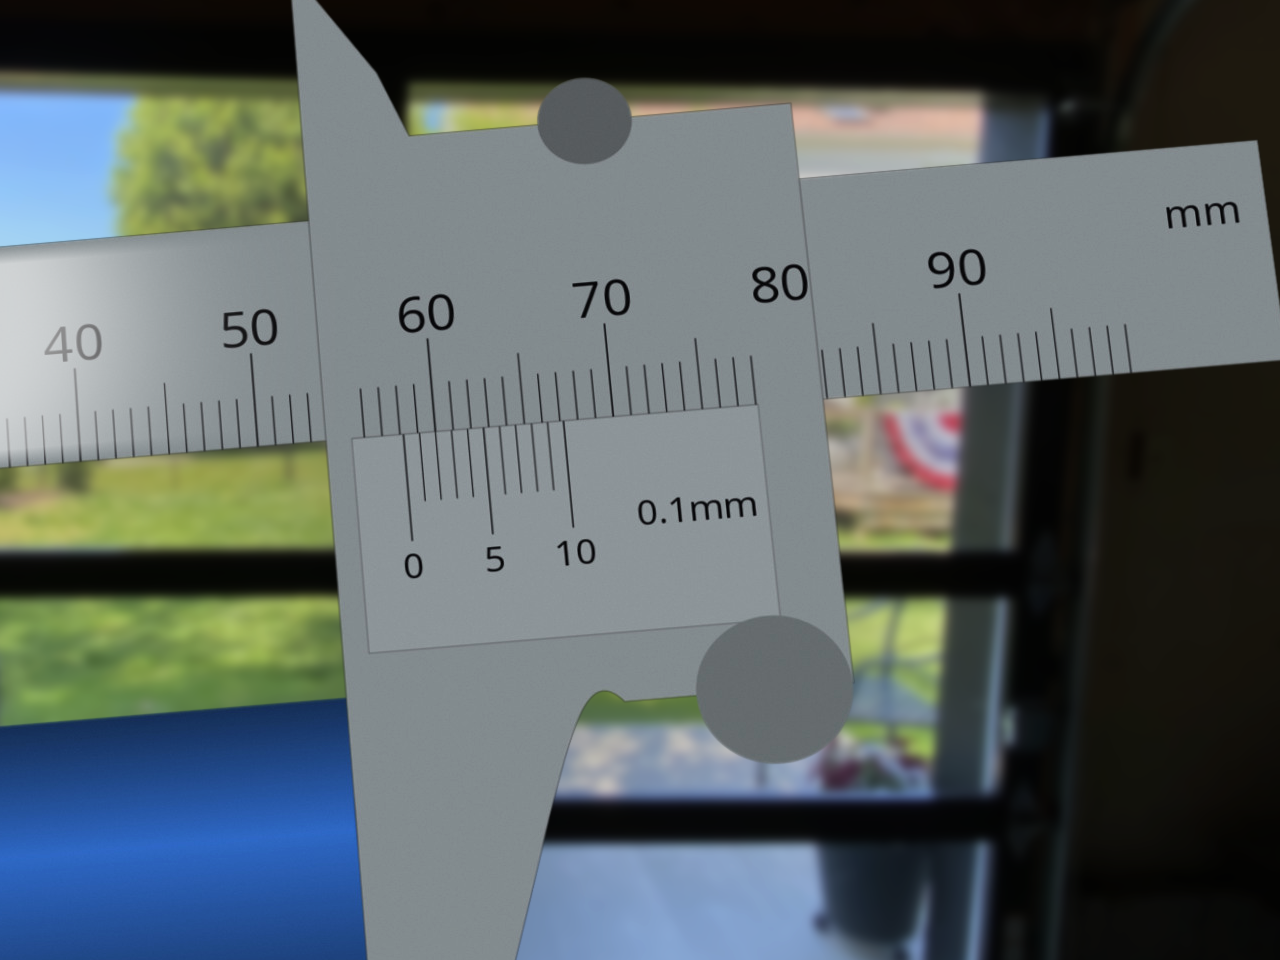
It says 58.2 mm
